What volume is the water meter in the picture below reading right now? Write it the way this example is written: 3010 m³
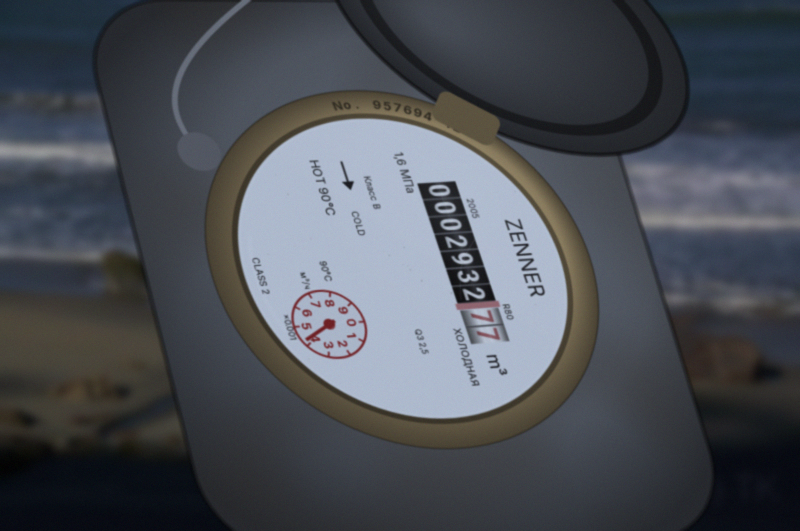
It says 2932.774 m³
